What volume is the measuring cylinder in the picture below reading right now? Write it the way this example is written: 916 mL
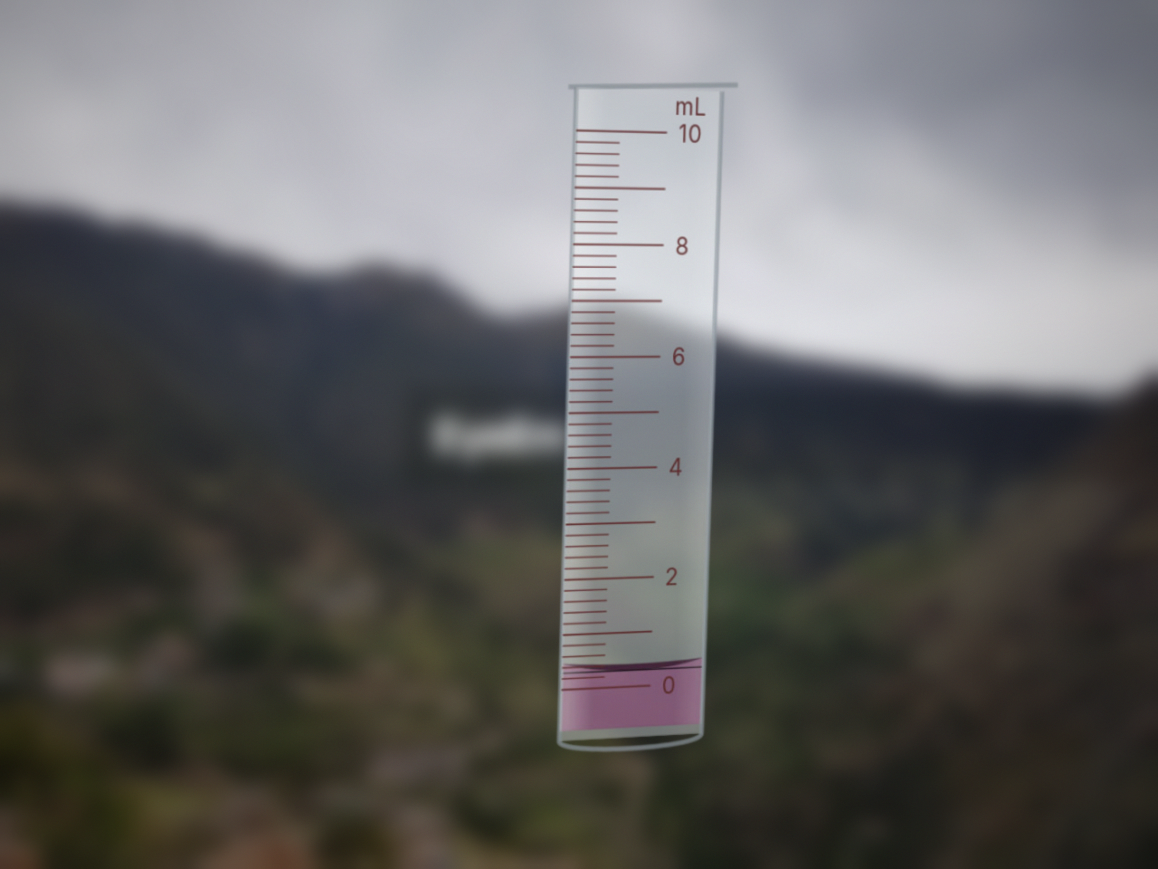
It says 0.3 mL
